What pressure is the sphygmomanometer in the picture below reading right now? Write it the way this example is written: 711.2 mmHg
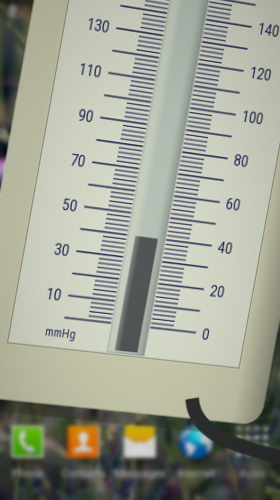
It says 40 mmHg
